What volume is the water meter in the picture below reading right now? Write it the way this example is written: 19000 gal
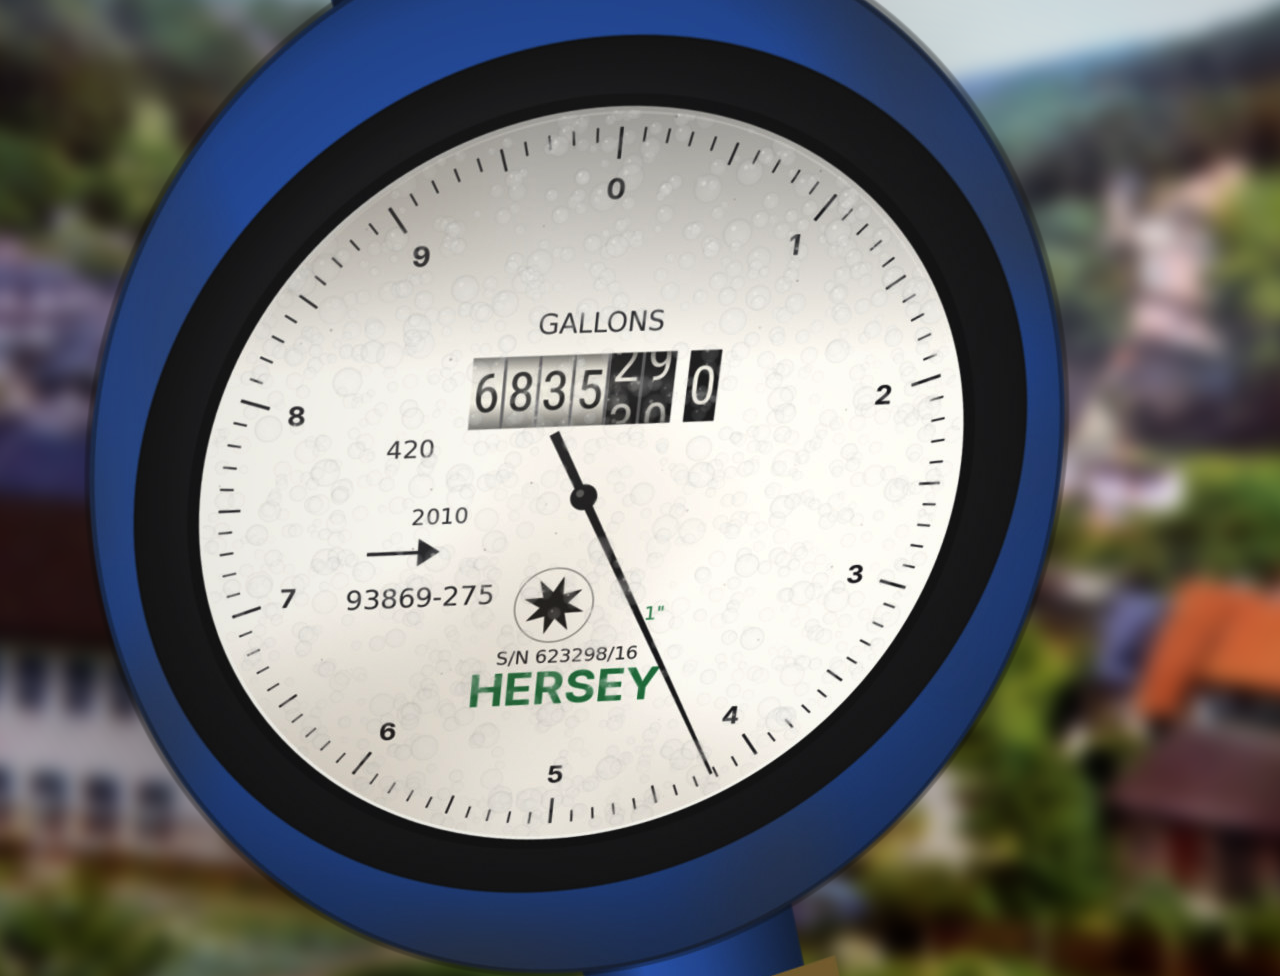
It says 6835294.2 gal
